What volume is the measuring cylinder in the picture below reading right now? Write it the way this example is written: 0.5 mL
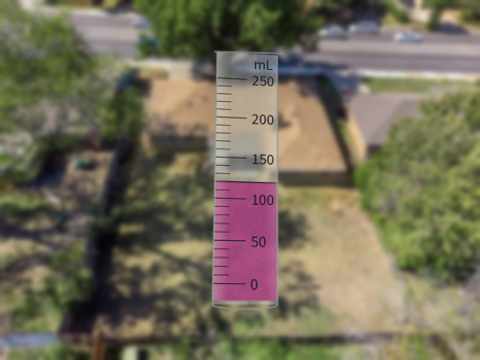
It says 120 mL
